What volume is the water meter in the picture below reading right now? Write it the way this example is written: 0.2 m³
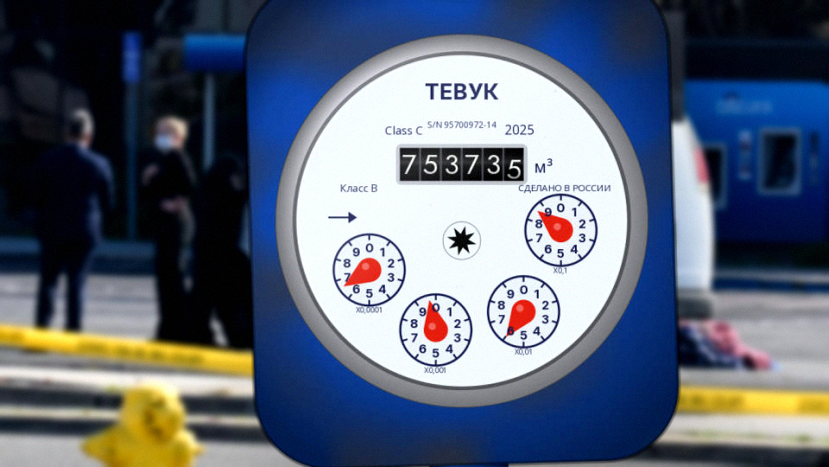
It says 753734.8596 m³
